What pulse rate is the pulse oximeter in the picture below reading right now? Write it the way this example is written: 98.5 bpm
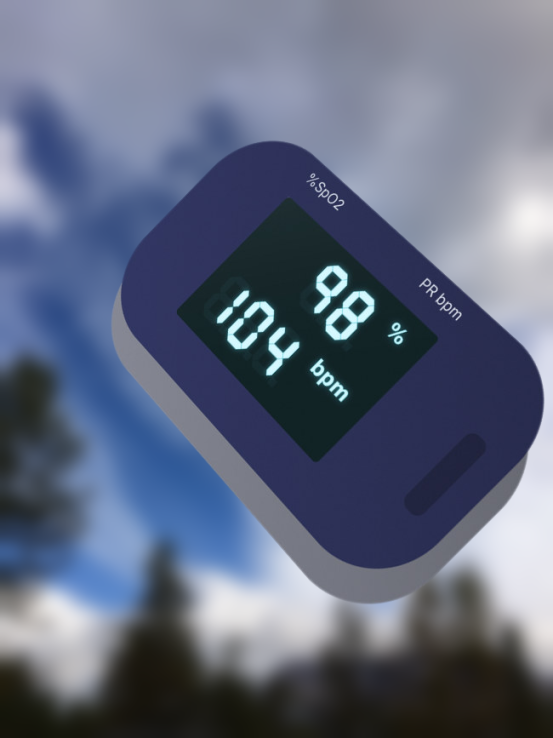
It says 104 bpm
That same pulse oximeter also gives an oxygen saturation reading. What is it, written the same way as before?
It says 98 %
